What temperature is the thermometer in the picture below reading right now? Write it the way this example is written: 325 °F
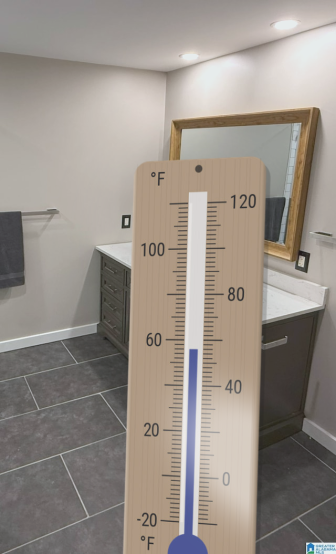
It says 56 °F
